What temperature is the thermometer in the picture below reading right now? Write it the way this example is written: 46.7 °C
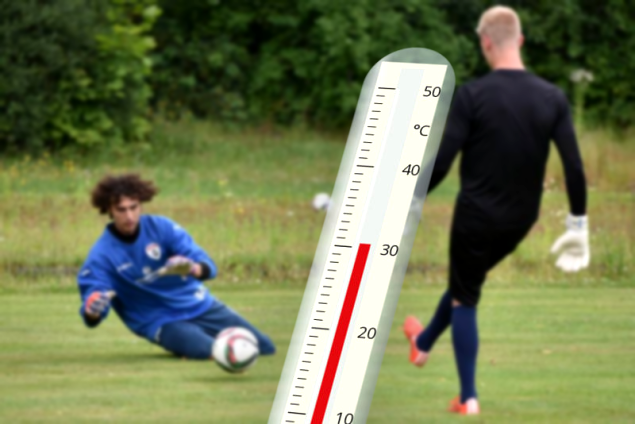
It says 30.5 °C
